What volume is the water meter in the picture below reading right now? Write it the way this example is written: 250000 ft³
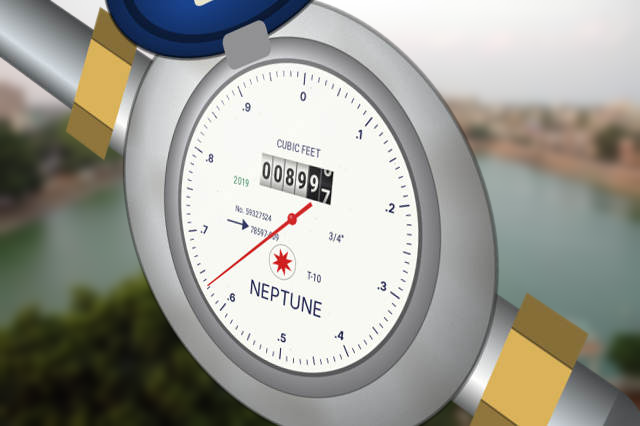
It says 8996.63 ft³
